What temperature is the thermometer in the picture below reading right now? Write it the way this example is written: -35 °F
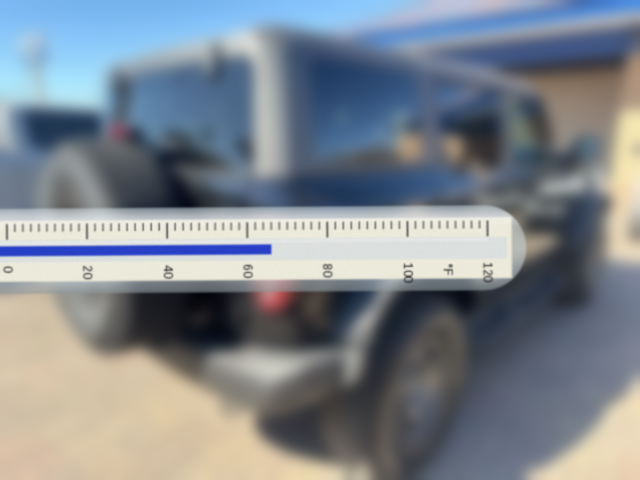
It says 66 °F
